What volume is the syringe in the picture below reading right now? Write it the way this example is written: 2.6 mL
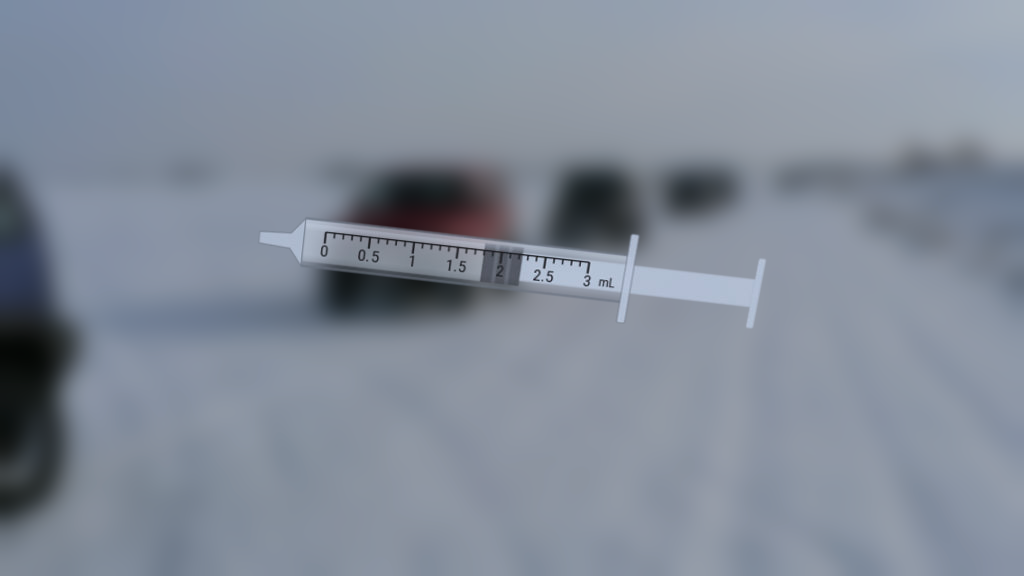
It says 1.8 mL
